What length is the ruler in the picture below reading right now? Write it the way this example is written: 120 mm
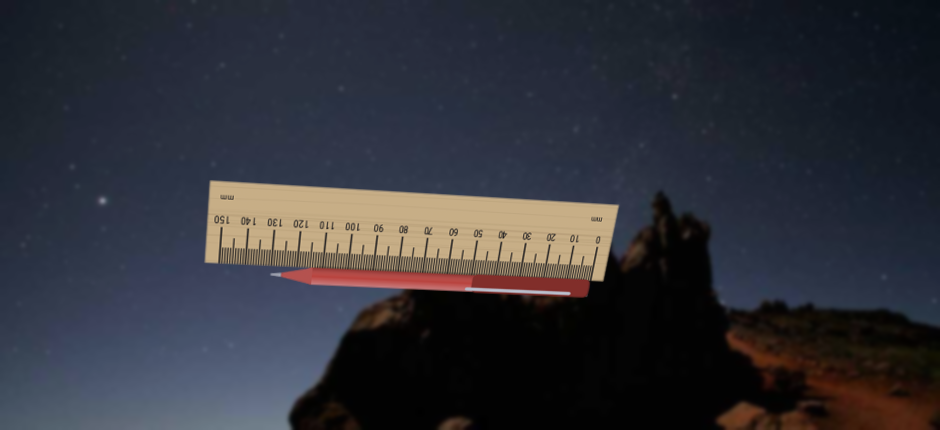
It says 130 mm
